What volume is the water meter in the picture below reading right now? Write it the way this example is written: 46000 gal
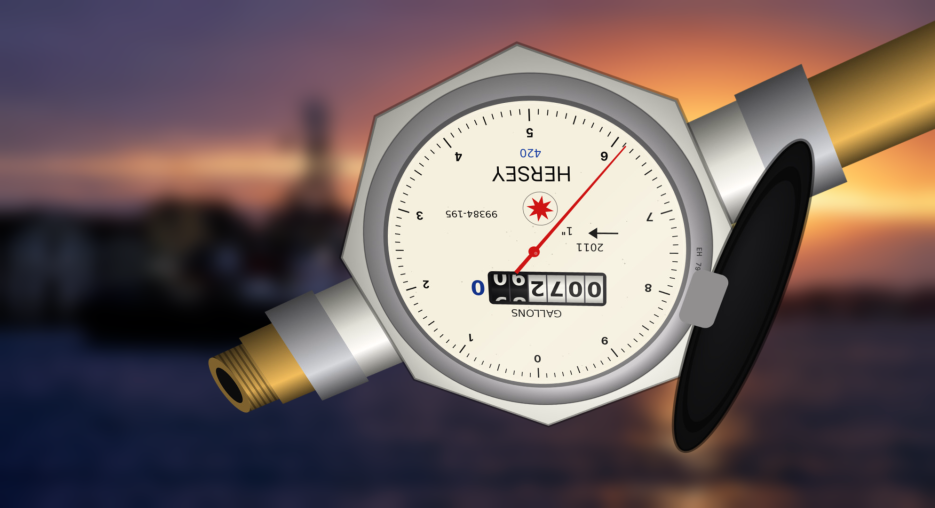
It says 72896.1 gal
